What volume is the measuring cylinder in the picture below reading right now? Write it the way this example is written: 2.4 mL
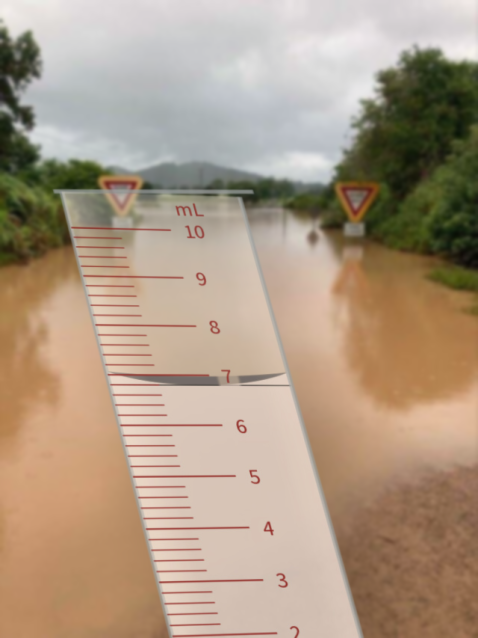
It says 6.8 mL
